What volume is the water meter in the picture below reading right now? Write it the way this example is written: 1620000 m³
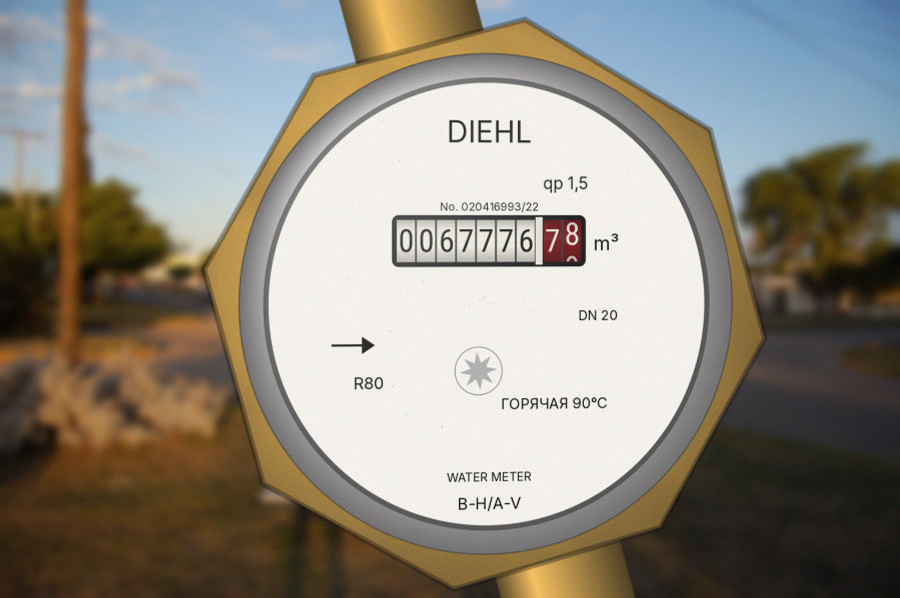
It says 67776.78 m³
